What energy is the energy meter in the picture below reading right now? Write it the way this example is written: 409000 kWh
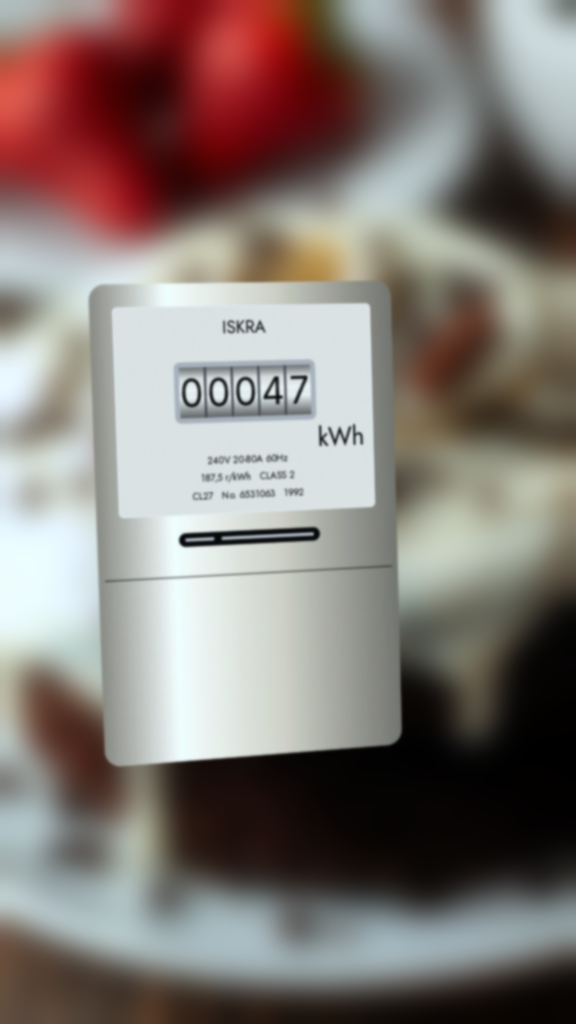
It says 47 kWh
